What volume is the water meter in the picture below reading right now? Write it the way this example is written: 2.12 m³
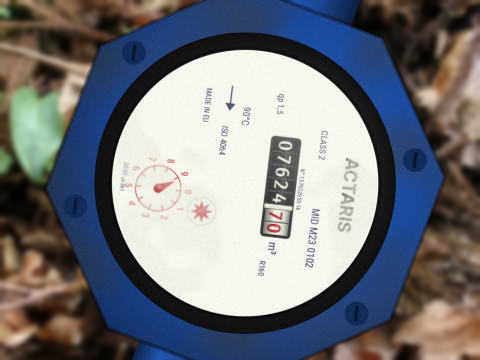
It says 7624.699 m³
